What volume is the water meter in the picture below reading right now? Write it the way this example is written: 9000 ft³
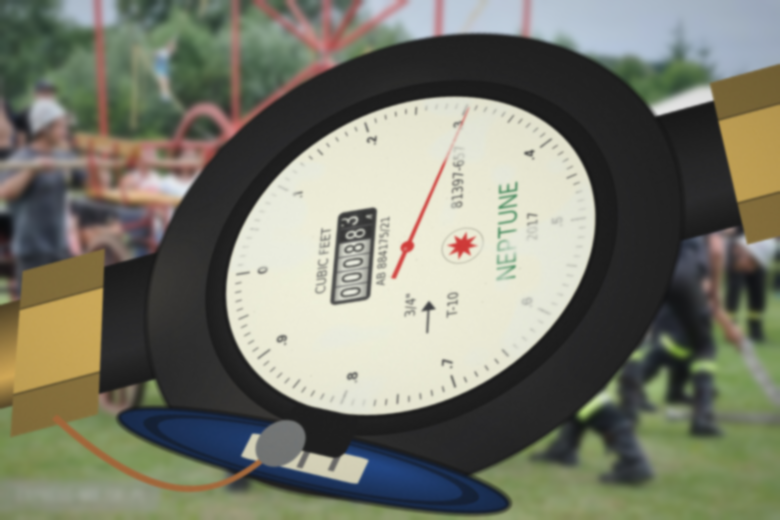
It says 883.30 ft³
